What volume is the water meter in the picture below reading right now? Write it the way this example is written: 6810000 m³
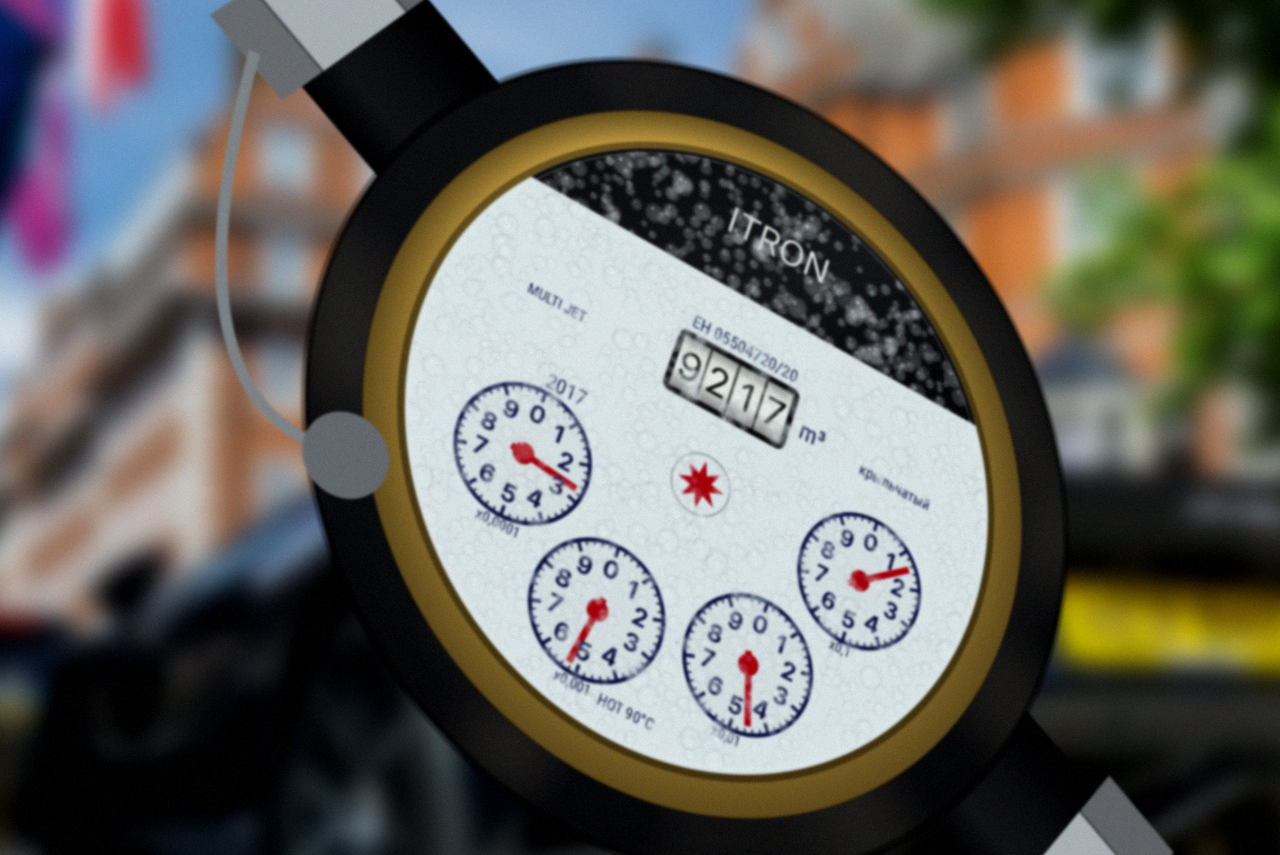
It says 9217.1452 m³
